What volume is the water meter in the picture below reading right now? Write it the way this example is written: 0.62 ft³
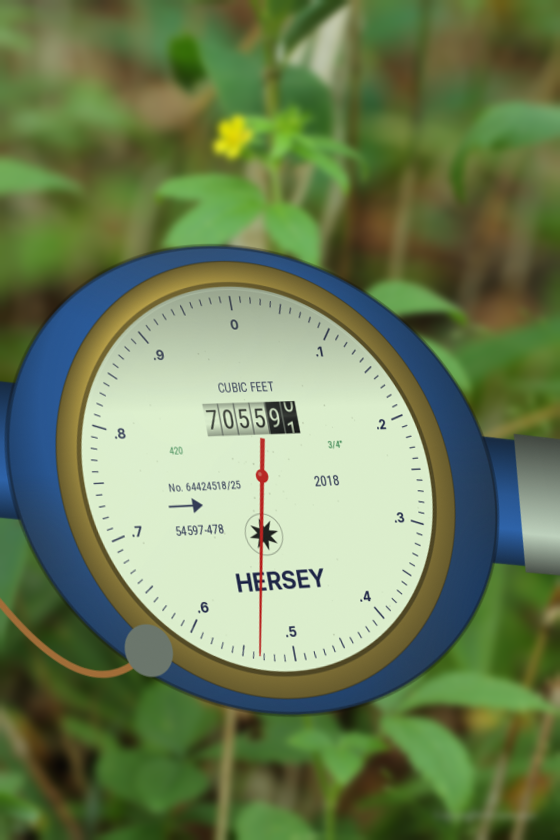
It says 705590.53 ft³
